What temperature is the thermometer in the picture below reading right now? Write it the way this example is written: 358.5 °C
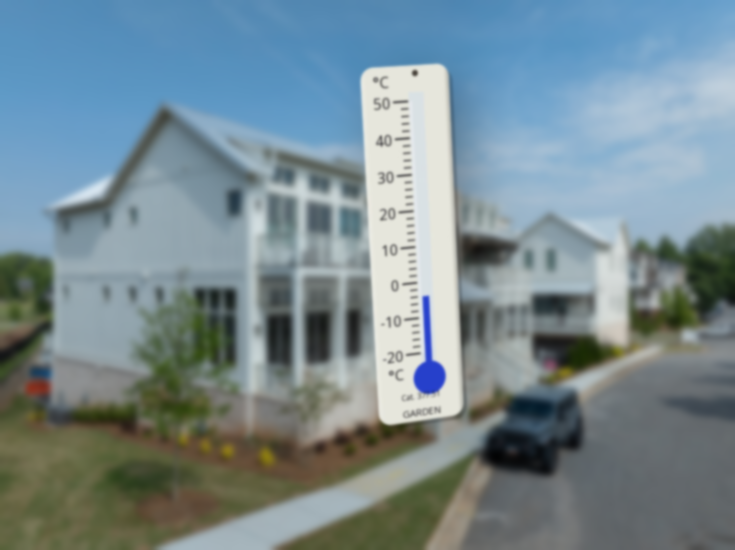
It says -4 °C
